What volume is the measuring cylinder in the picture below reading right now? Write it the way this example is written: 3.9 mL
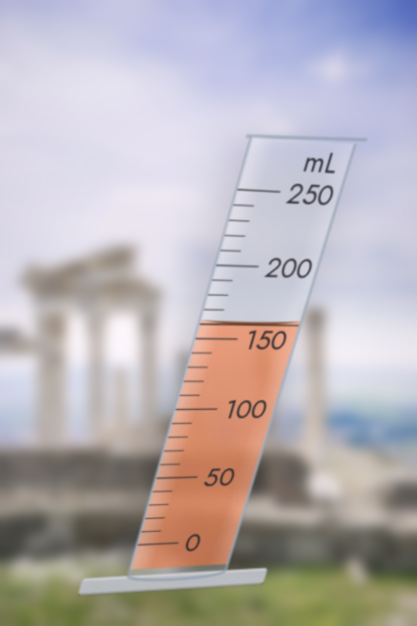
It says 160 mL
